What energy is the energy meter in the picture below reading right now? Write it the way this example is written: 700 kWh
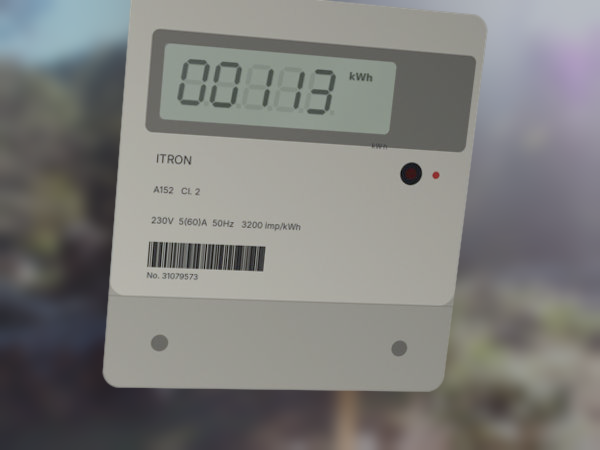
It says 113 kWh
